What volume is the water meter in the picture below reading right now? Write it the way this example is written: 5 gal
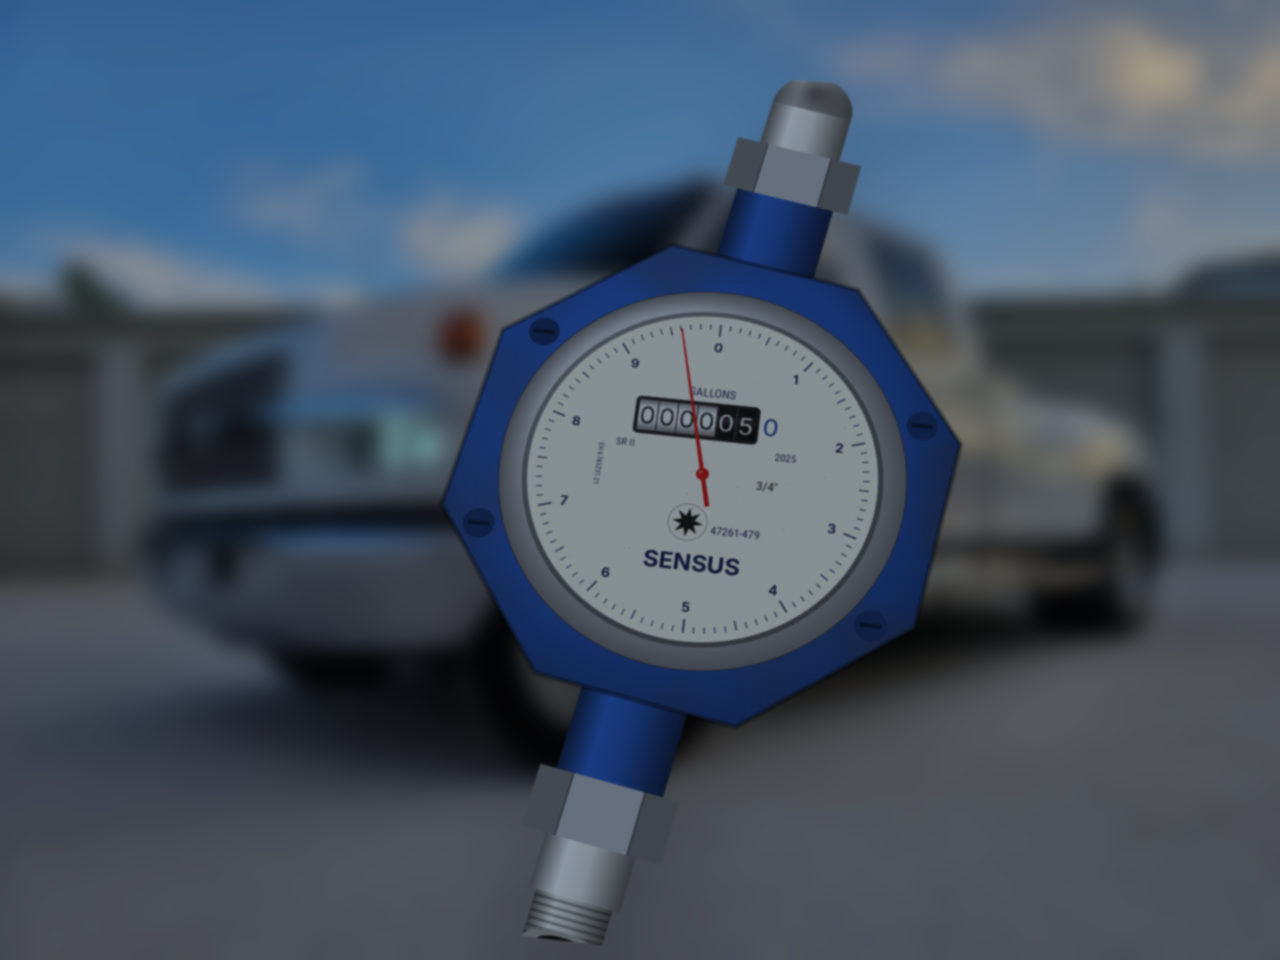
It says 49.6 gal
